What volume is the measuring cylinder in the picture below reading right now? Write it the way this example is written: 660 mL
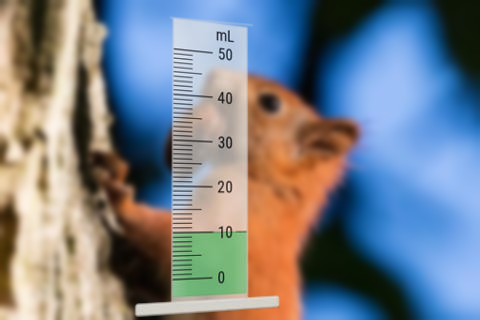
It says 10 mL
